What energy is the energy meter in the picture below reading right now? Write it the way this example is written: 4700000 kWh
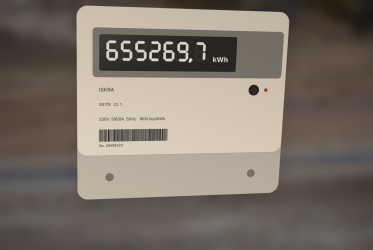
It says 655269.7 kWh
